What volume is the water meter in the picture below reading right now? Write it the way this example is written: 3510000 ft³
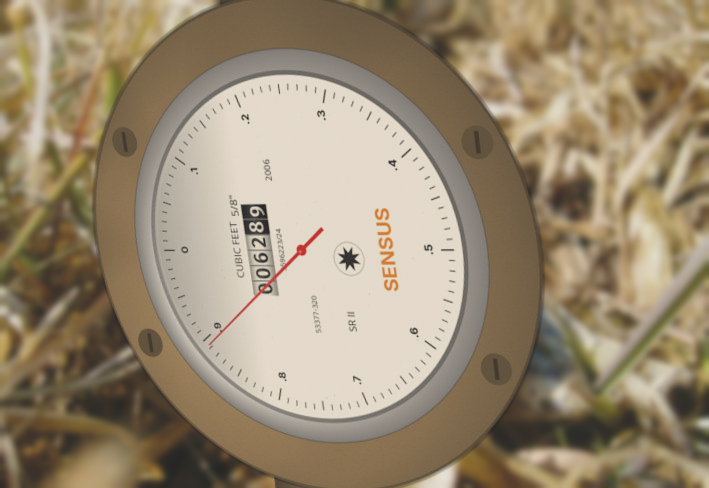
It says 6288.89 ft³
